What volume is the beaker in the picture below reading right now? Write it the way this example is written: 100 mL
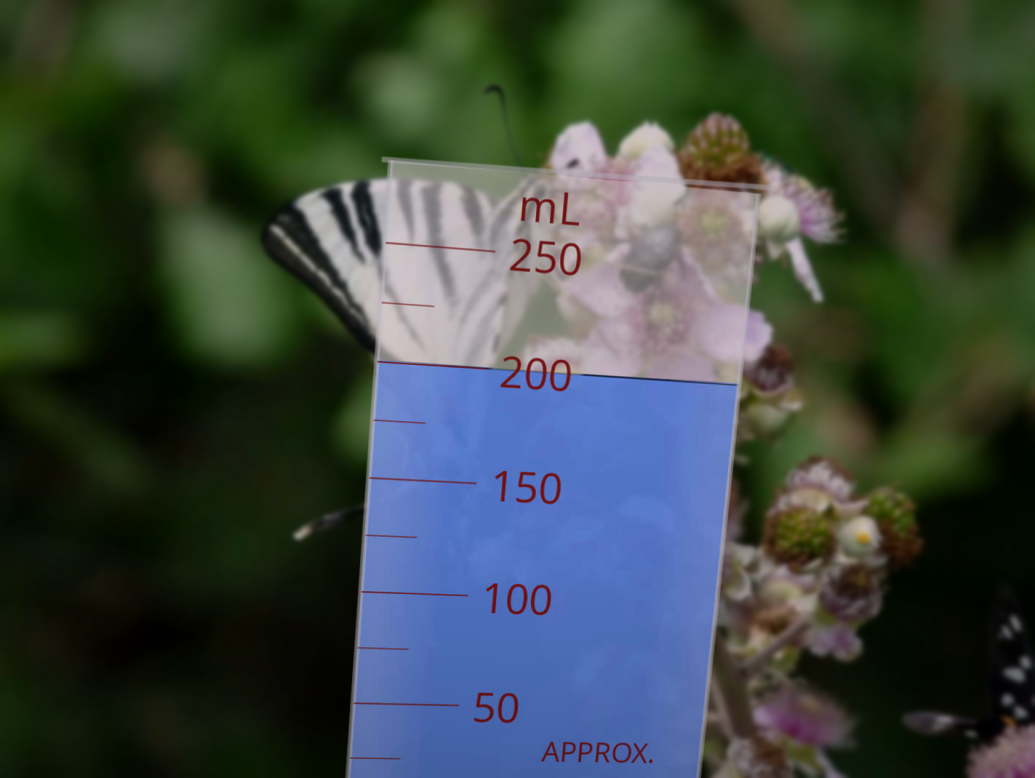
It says 200 mL
